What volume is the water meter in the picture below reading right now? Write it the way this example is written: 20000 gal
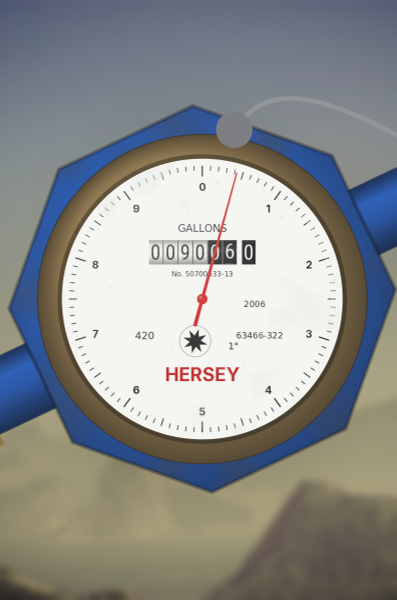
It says 90060.4 gal
